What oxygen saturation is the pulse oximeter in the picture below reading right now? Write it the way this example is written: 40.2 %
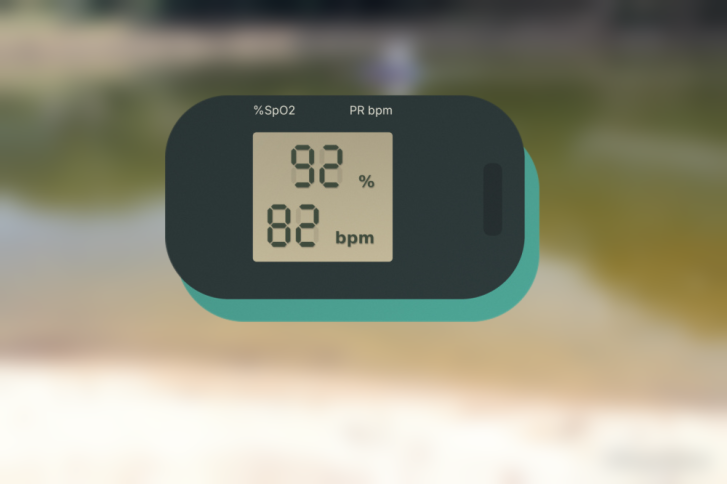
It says 92 %
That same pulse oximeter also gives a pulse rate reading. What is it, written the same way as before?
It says 82 bpm
